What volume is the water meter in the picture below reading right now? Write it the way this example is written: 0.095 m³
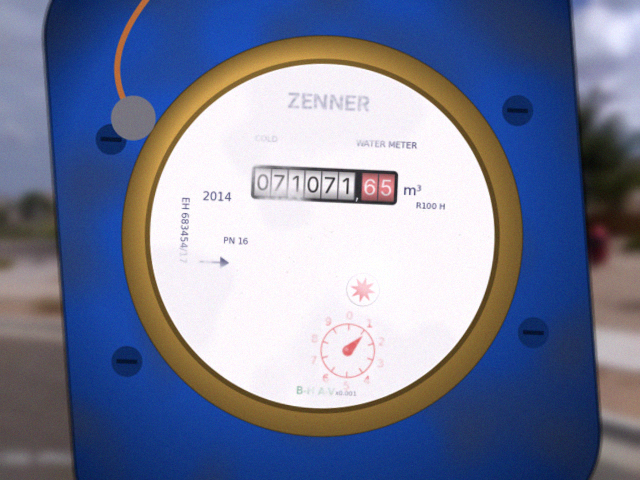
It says 71071.651 m³
